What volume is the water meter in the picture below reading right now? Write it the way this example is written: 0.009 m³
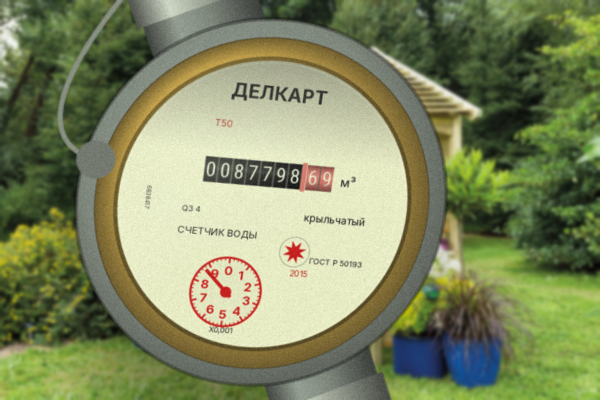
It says 87798.698 m³
